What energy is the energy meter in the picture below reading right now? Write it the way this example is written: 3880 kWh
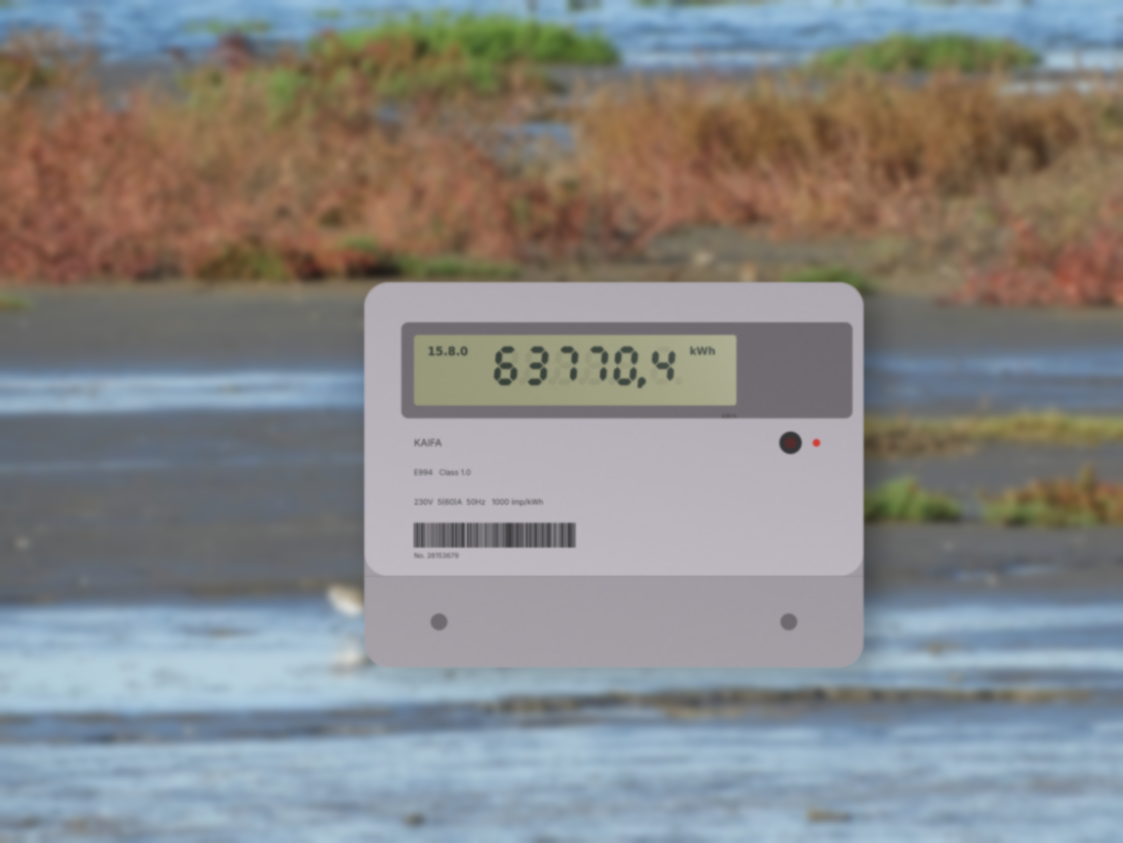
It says 63770.4 kWh
